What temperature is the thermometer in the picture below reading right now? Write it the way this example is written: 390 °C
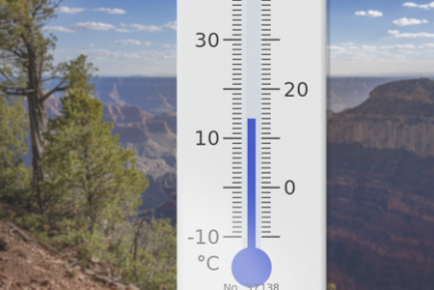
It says 14 °C
